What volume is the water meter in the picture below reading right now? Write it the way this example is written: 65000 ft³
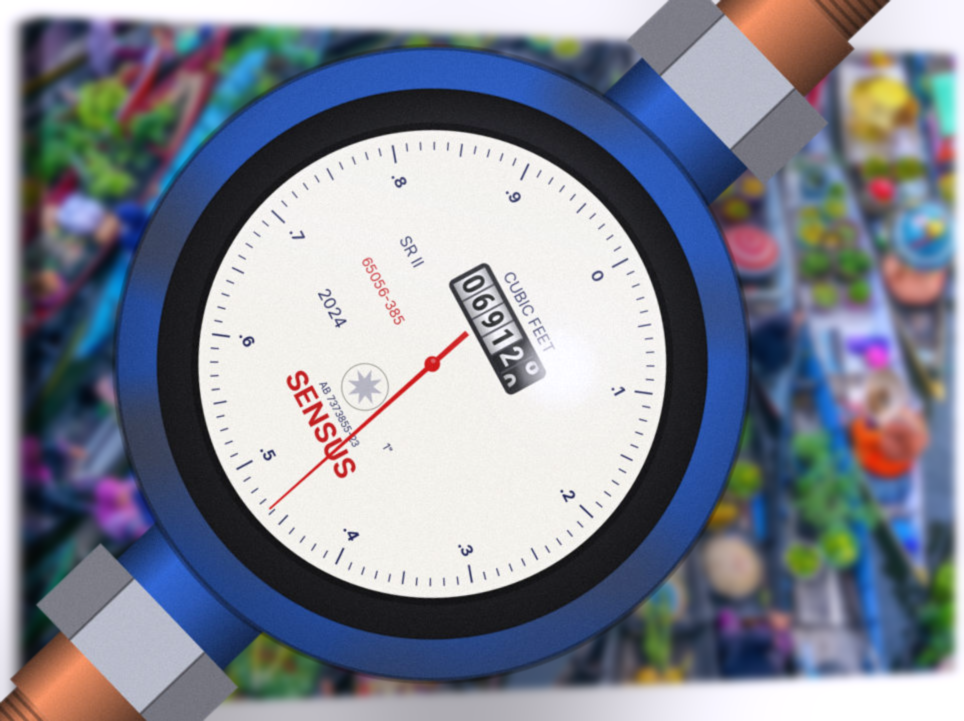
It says 69128.46 ft³
